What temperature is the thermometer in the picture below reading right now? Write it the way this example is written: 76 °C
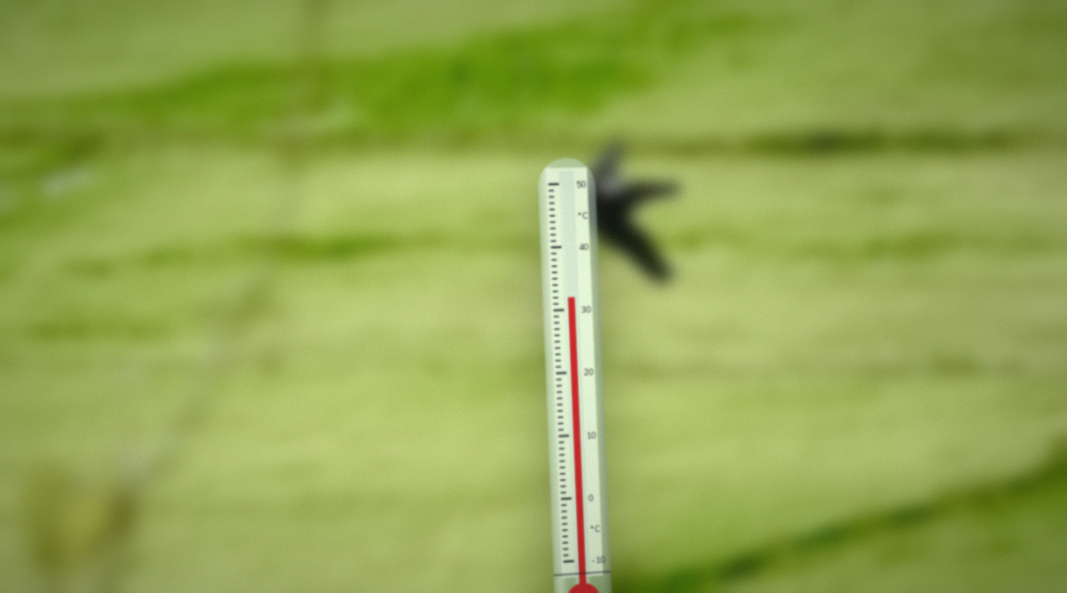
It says 32 °C
